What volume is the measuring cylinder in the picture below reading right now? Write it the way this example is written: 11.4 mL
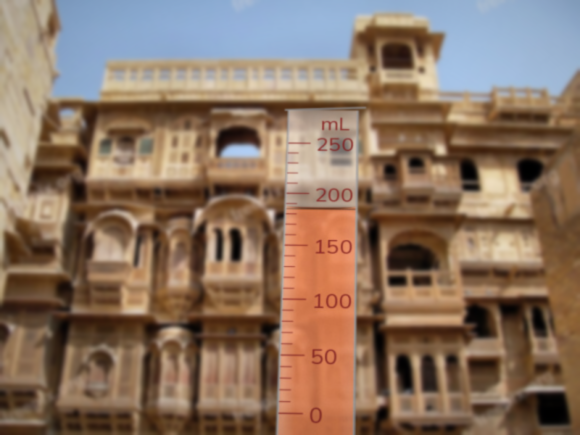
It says 185 mL
